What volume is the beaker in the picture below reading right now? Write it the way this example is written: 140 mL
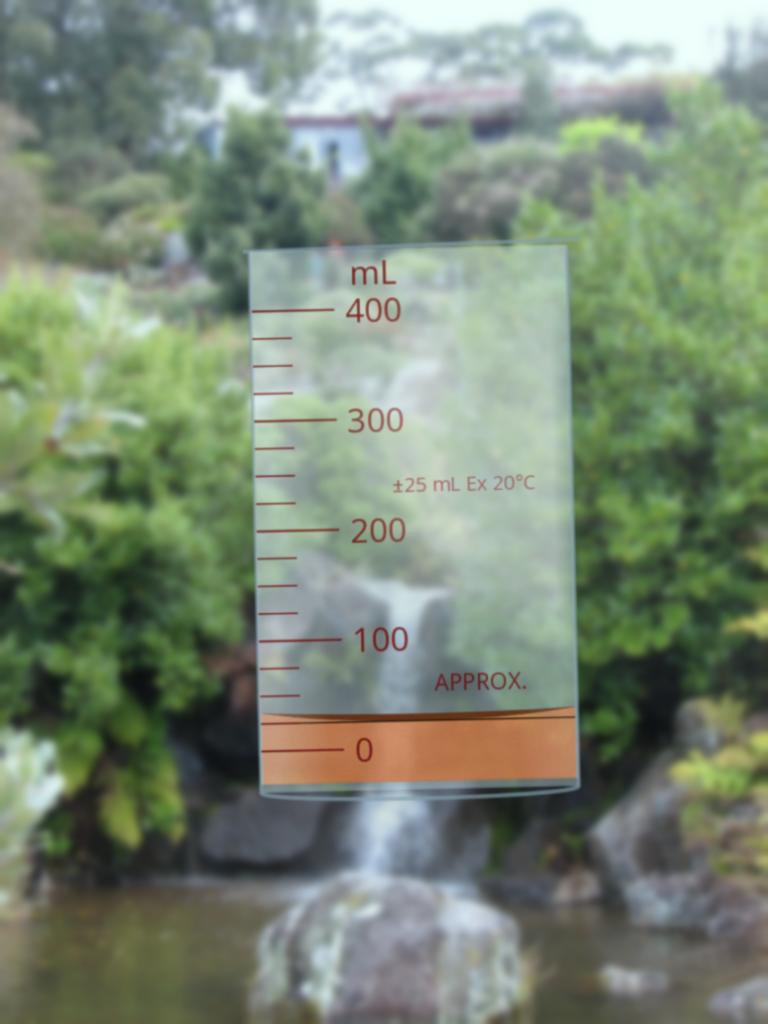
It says 25 mL
